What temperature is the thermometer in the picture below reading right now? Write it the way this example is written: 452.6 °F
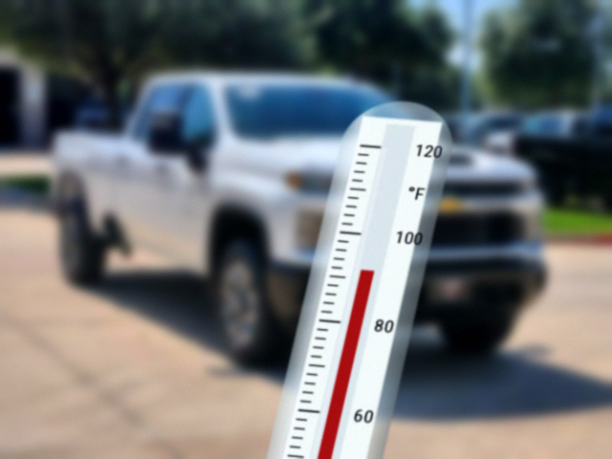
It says 92 °F
